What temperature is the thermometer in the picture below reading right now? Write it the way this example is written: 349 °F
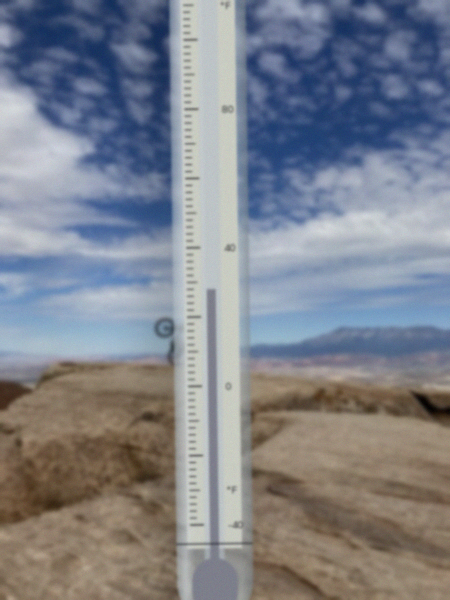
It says 28 °F
